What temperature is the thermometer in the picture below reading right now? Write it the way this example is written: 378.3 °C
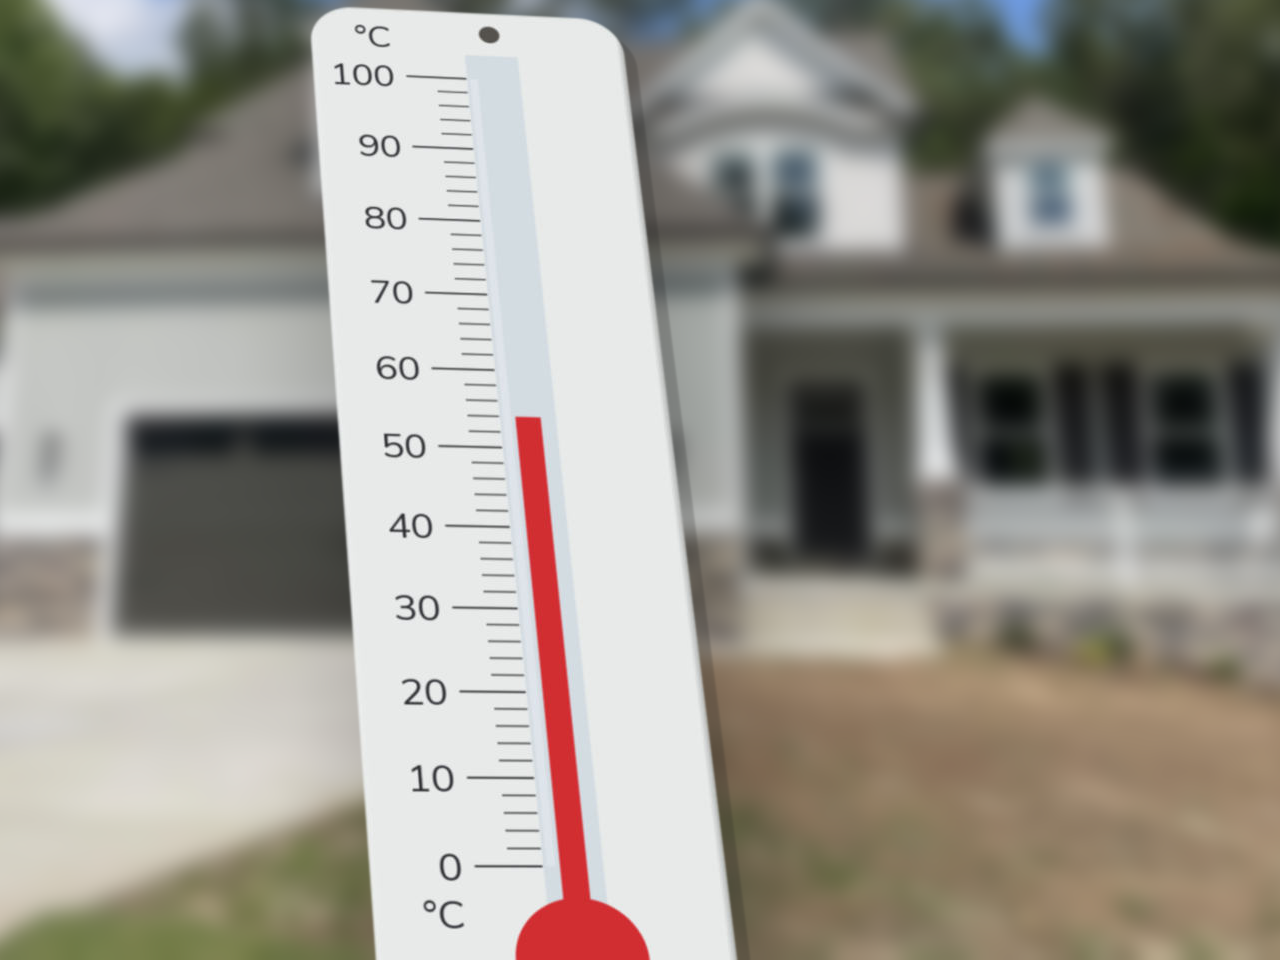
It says 54 °C
